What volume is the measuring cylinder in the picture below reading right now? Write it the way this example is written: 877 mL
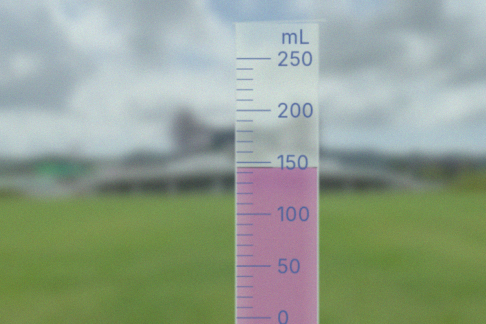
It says 145 mL
